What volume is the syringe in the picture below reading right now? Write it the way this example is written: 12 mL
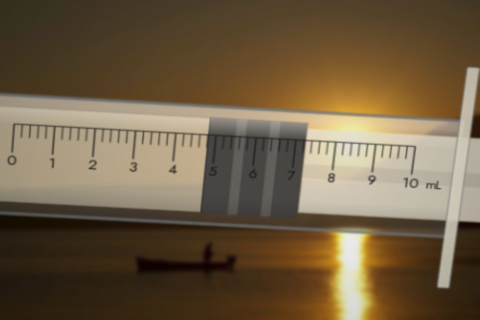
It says 4.8 mL
